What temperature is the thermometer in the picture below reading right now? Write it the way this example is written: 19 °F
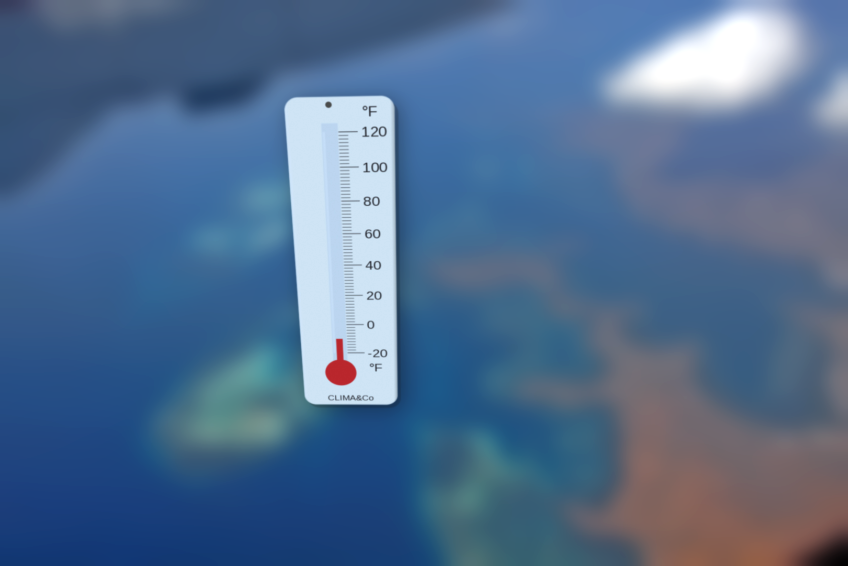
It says -10 °F
